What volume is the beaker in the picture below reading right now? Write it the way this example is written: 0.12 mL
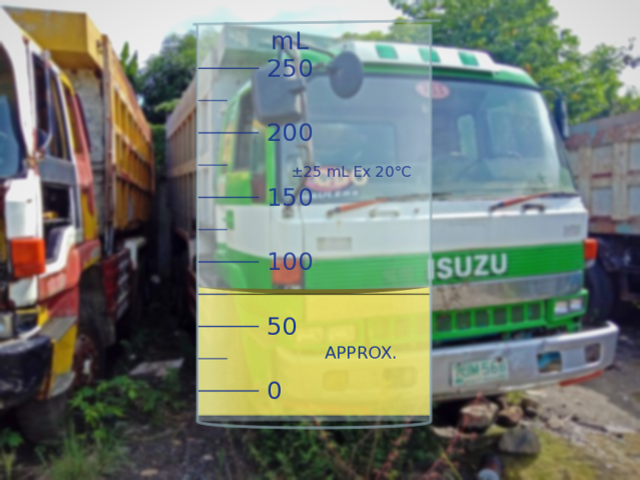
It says 75 mL
